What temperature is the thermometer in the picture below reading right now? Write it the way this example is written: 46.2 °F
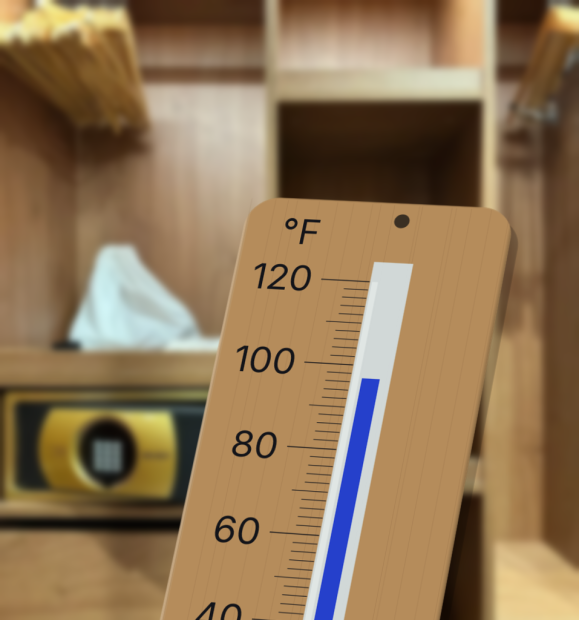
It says 97 °F
